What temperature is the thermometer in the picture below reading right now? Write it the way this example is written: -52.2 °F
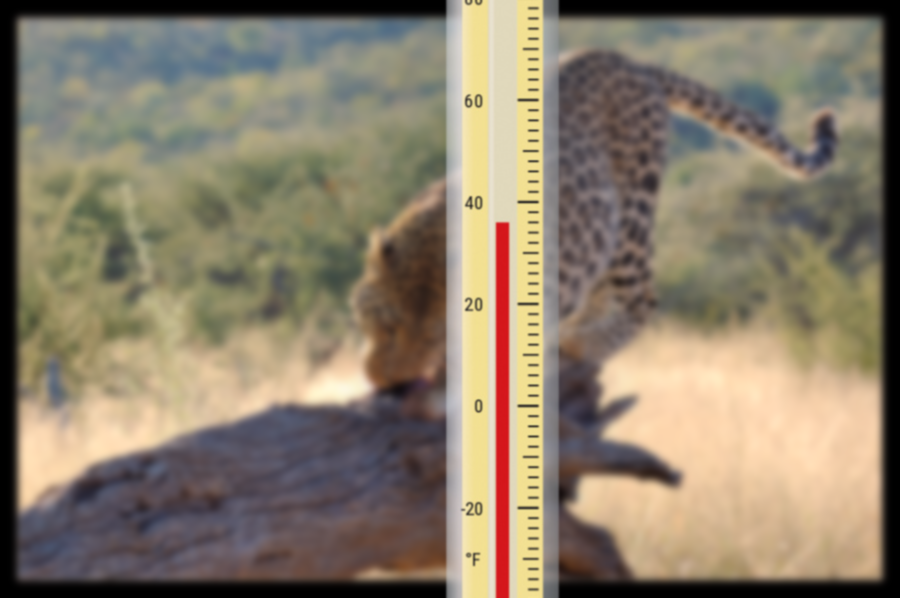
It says 36 °F
